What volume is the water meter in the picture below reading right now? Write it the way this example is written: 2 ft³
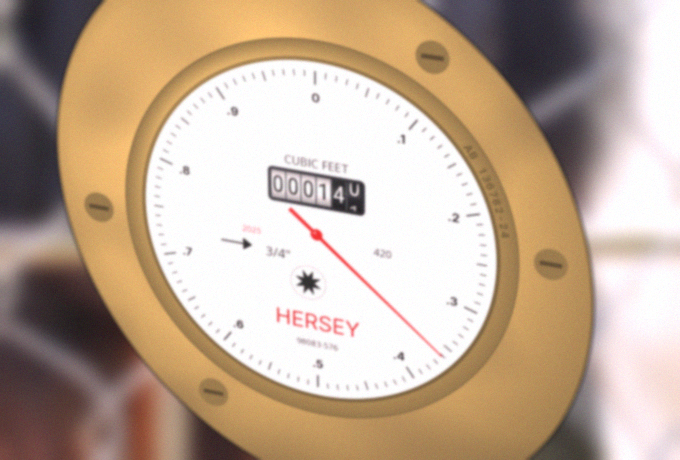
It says 140.36 ft³
